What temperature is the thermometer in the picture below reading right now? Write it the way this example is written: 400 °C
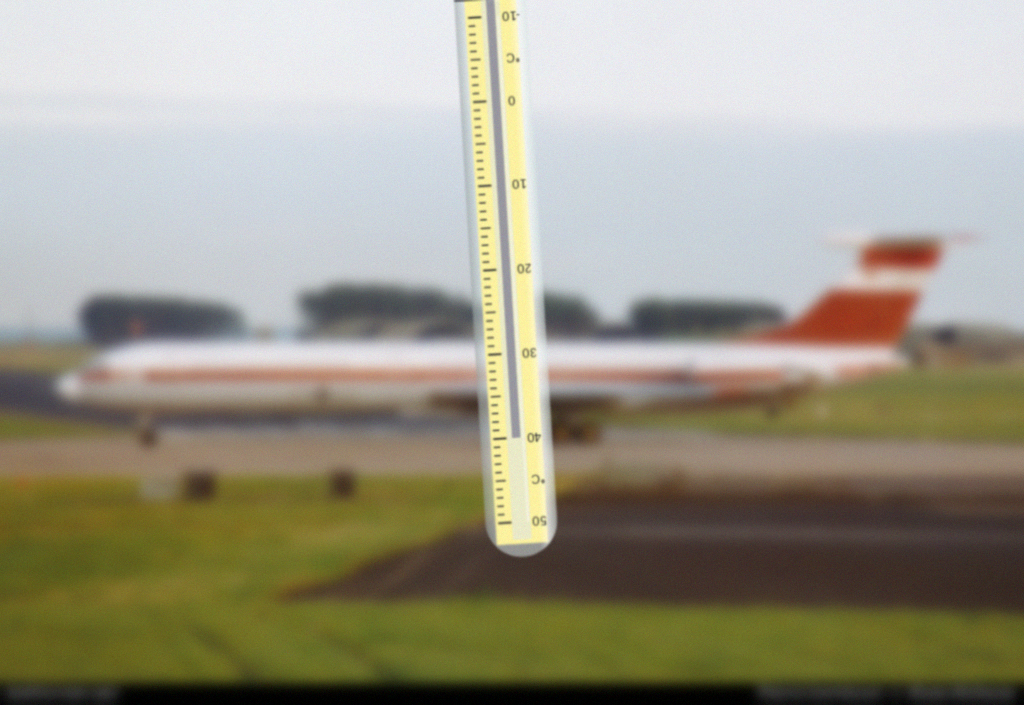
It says 40 °C
